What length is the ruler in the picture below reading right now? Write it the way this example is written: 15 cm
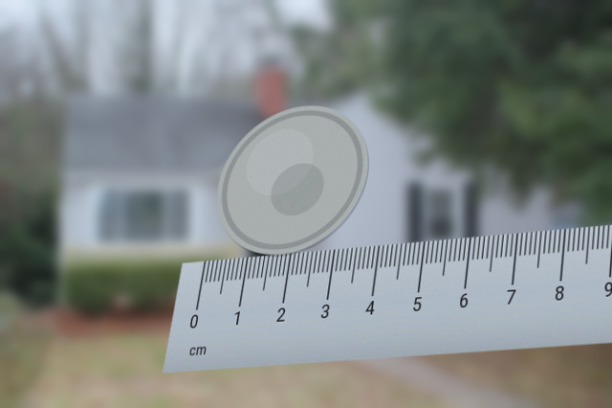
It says 3.5 cm
